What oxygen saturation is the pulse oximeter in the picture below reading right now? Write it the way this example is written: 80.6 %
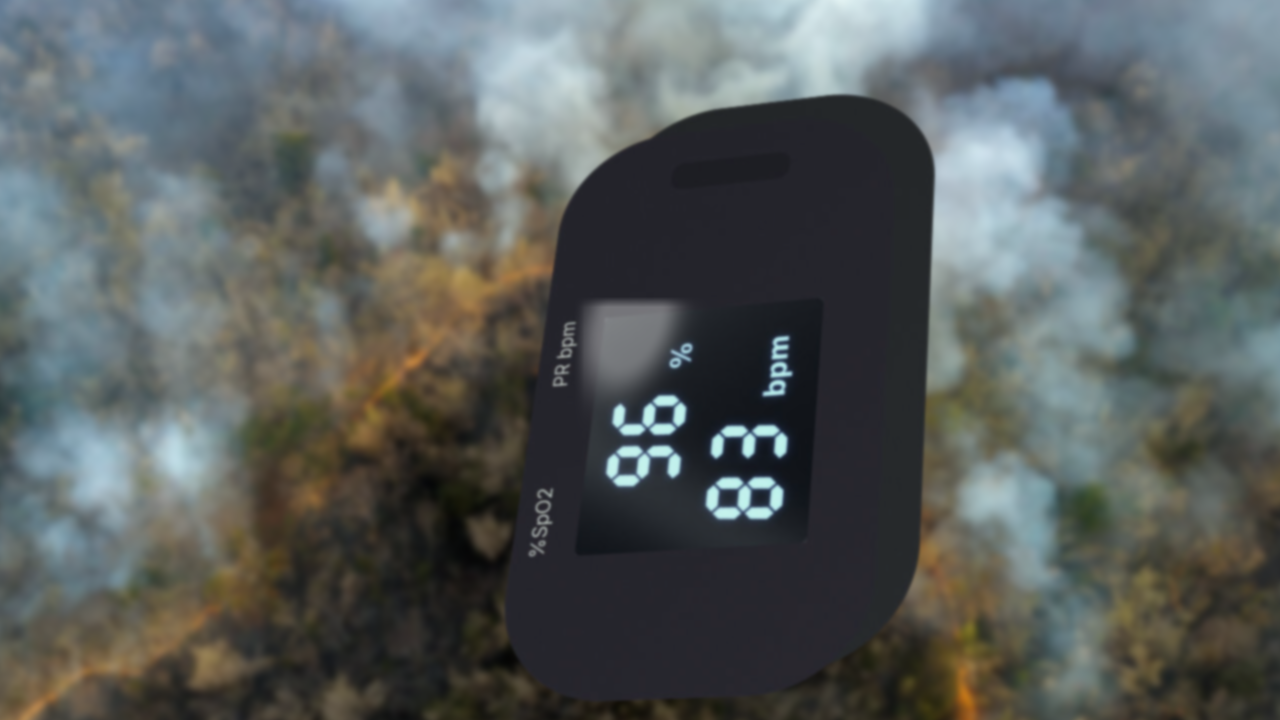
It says 96 %
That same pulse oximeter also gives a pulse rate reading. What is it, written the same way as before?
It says 83 bpm
